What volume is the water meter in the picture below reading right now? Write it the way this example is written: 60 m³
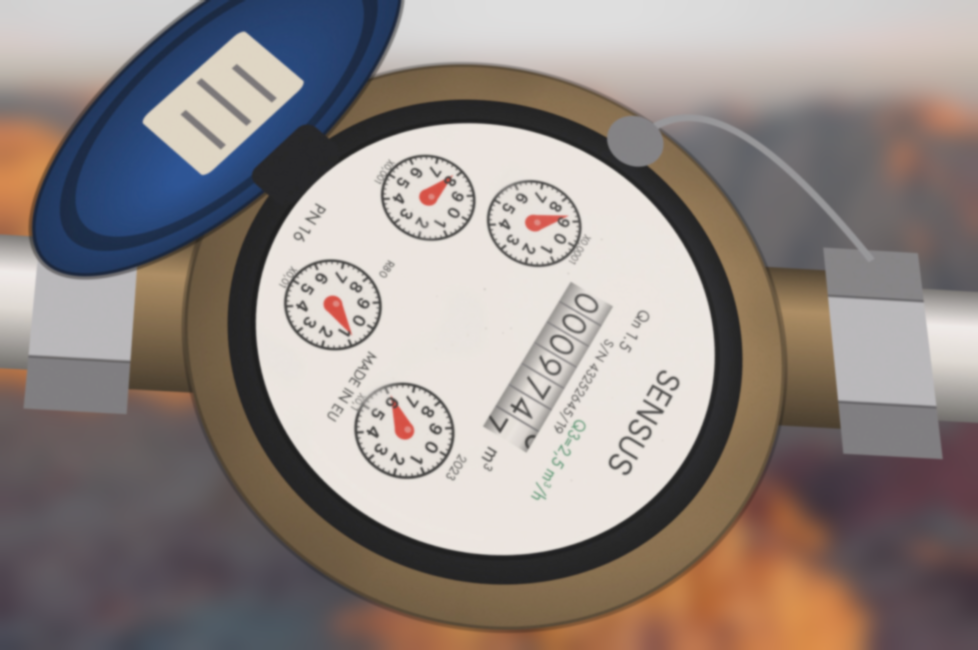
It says 9746.6078 m³
